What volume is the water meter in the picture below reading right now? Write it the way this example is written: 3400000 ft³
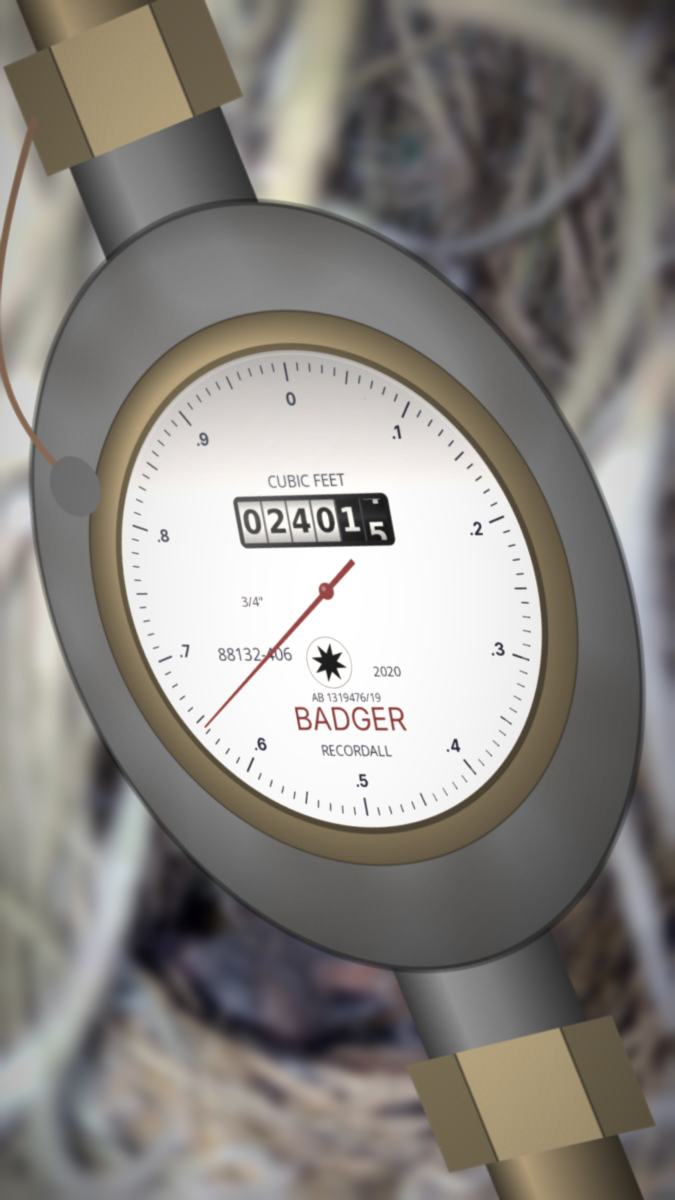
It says 24014.64 ft³
